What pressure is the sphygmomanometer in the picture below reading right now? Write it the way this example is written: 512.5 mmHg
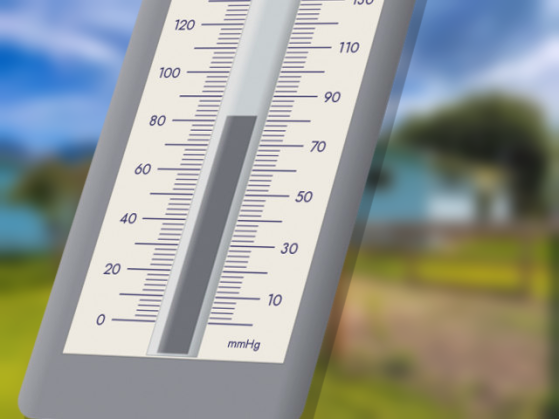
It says 82 mmHg
